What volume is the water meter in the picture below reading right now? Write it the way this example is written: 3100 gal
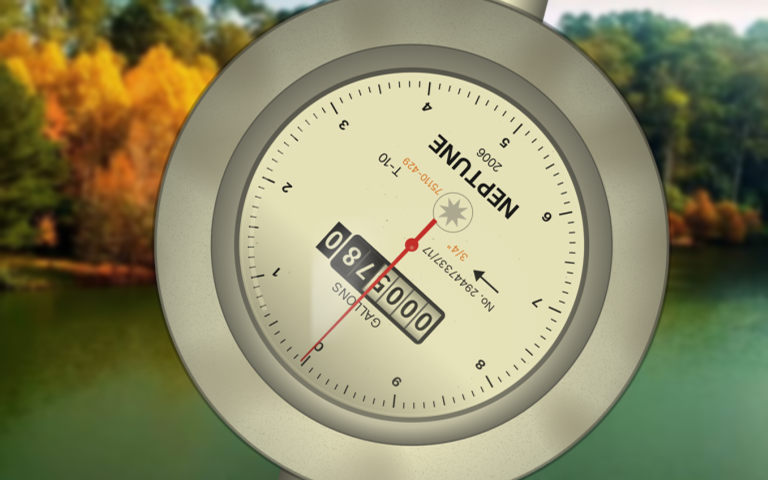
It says 5780.0 gal
